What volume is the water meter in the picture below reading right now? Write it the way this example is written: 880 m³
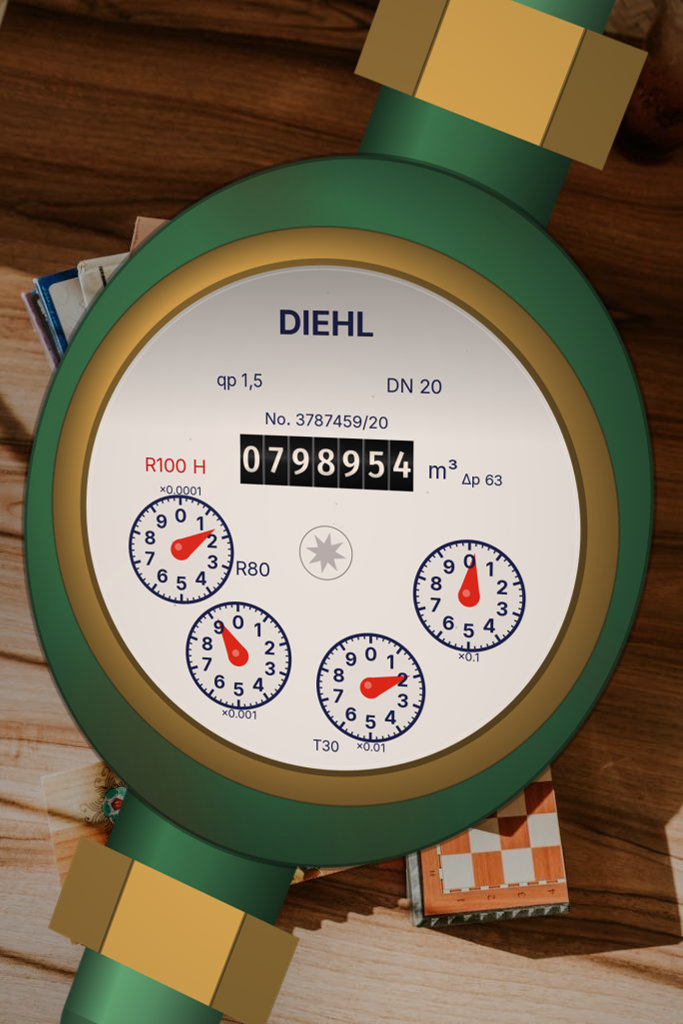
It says 798954.0191 m³
